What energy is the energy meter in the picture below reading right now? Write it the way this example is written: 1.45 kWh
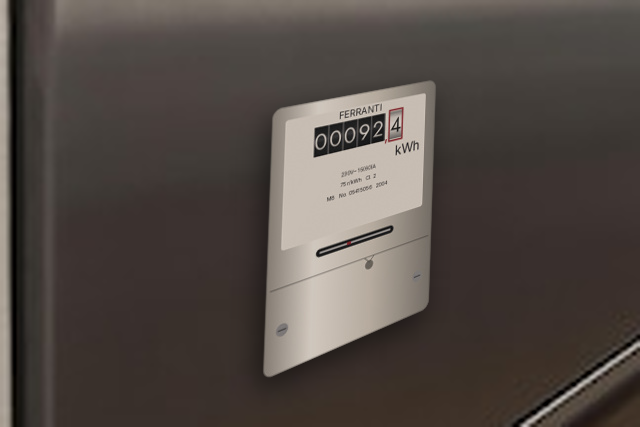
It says 92.4 kWh
